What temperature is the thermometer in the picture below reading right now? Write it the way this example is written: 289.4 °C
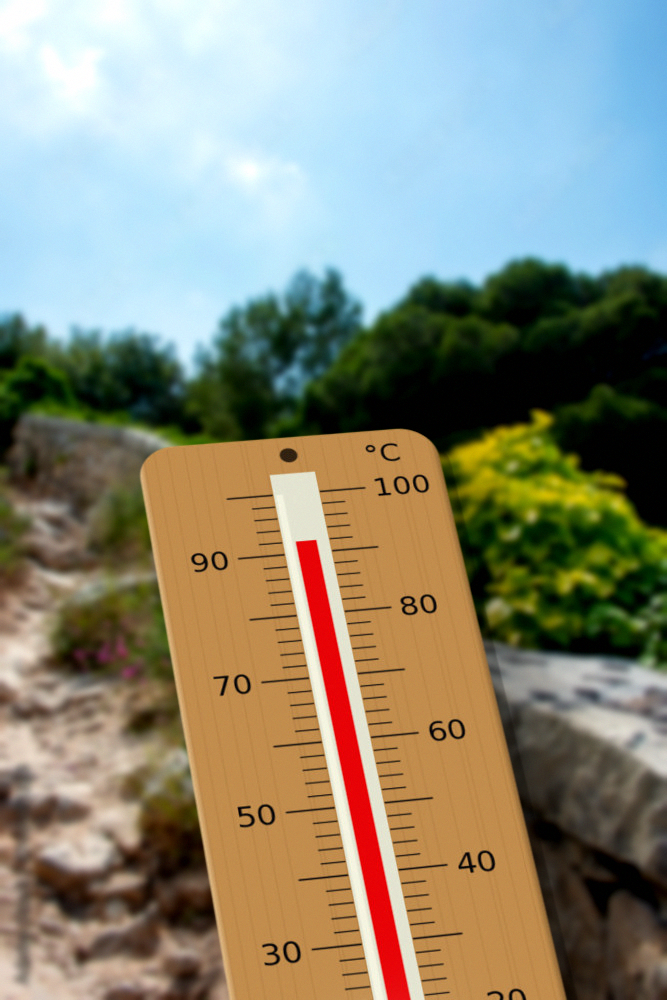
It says 92 °C
